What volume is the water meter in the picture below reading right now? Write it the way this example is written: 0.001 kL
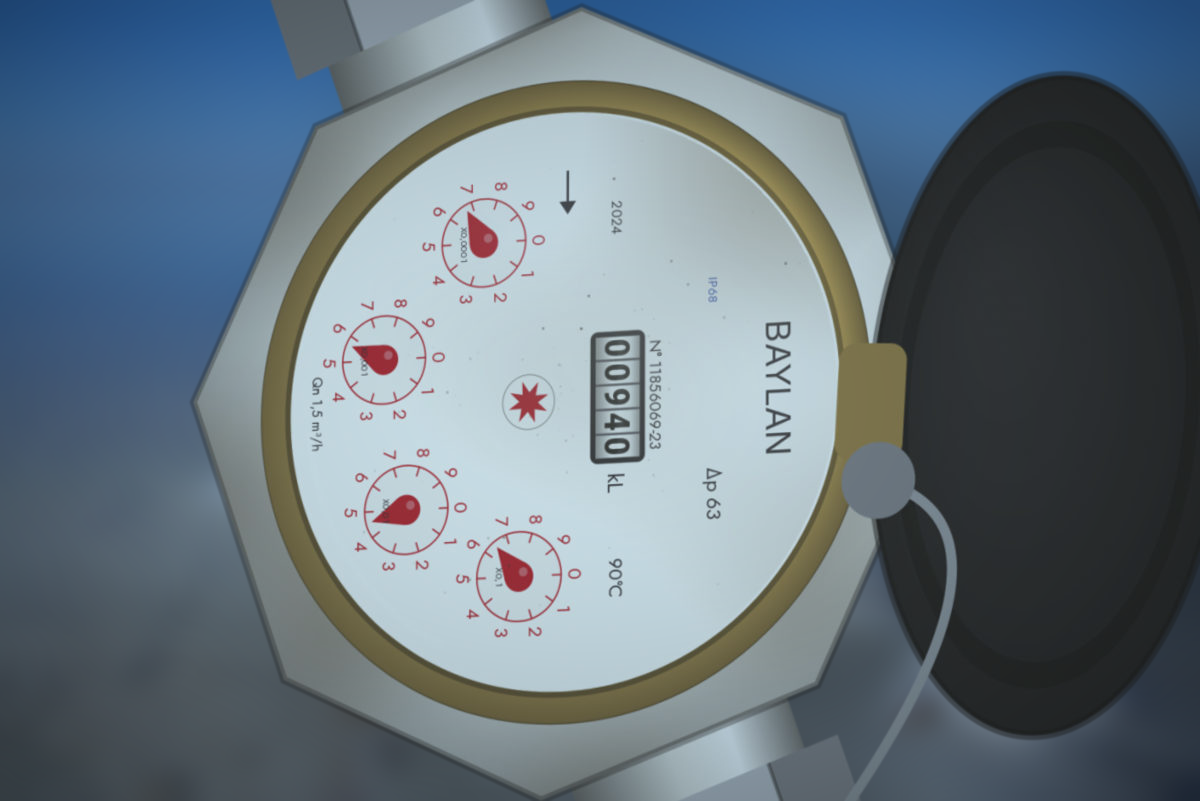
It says 940.6456 kL
